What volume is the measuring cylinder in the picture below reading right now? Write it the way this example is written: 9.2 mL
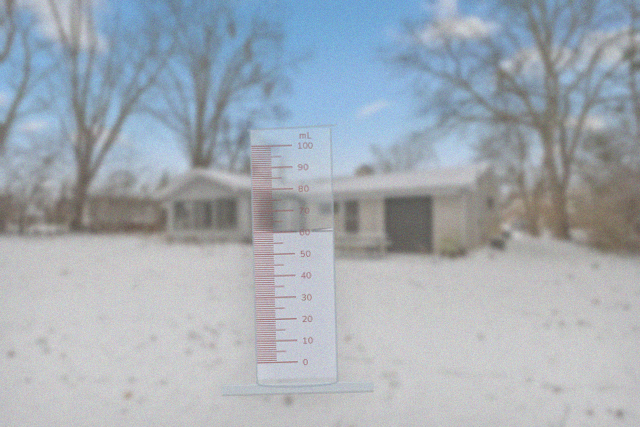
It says 60 mL
